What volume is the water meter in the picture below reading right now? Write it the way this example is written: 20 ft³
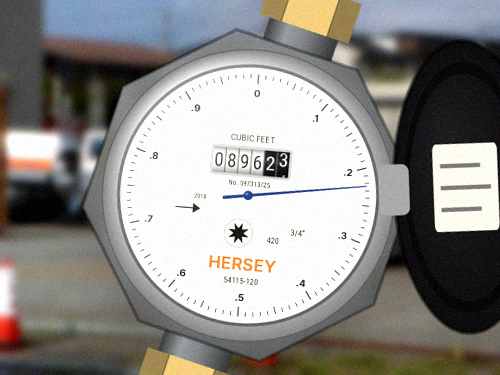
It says 89623.22 ft³
